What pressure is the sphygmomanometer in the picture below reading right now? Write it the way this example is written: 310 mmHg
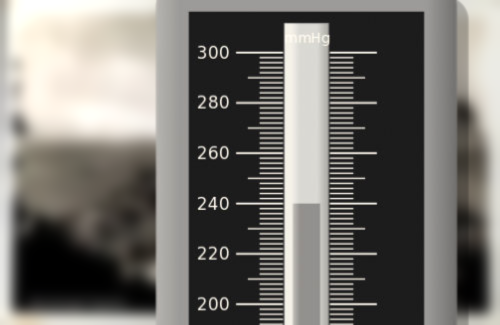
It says 240 mmHg
